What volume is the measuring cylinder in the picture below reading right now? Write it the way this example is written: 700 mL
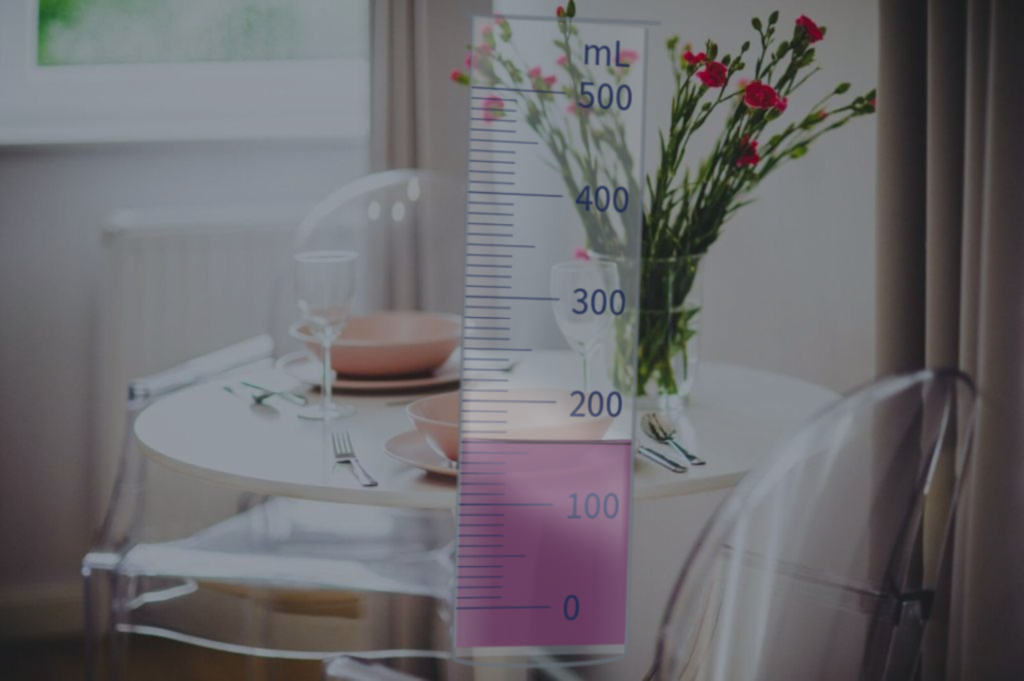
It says 160 mL
